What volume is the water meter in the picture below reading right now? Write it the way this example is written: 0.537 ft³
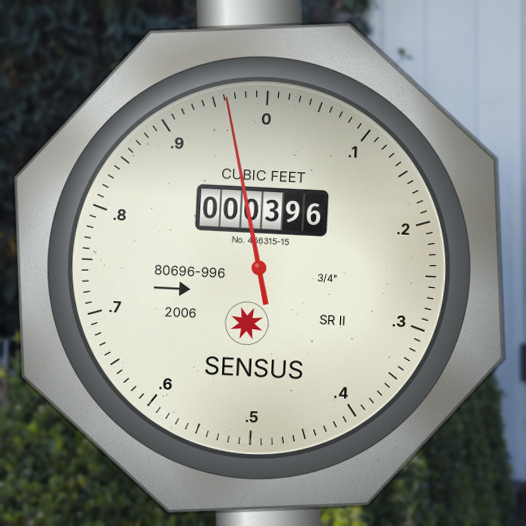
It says 395.96 ft³
